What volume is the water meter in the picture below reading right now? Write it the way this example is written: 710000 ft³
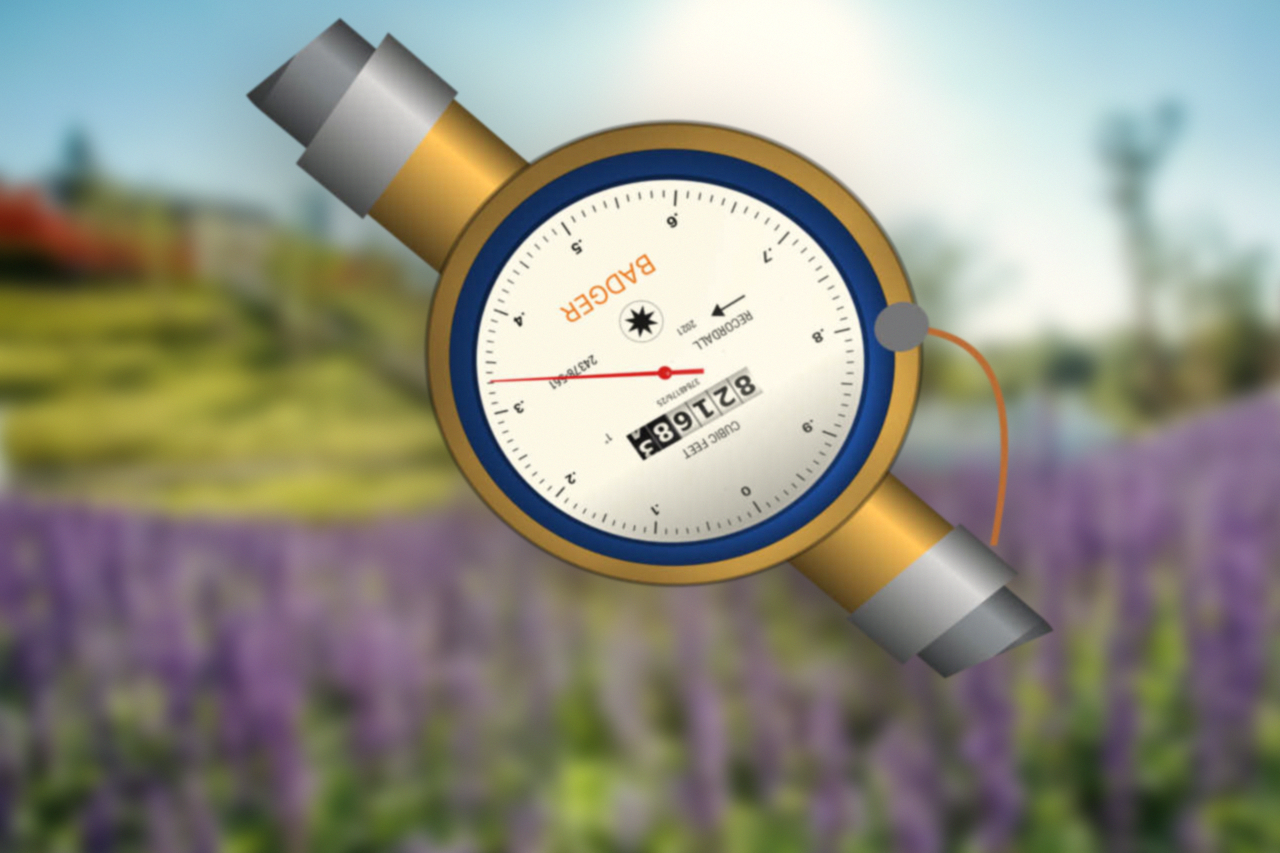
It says 821683.33 ft³
